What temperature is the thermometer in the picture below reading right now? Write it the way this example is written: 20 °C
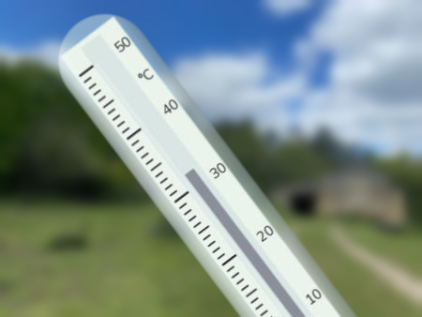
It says 32 °C
